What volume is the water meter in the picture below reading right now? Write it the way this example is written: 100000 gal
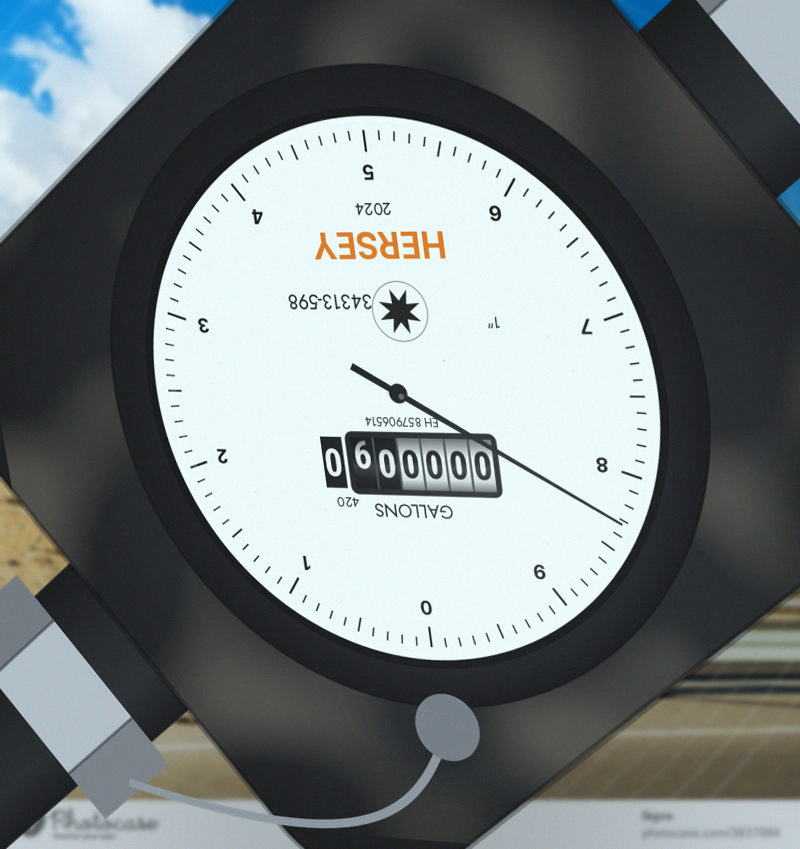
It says 88.3 gal
